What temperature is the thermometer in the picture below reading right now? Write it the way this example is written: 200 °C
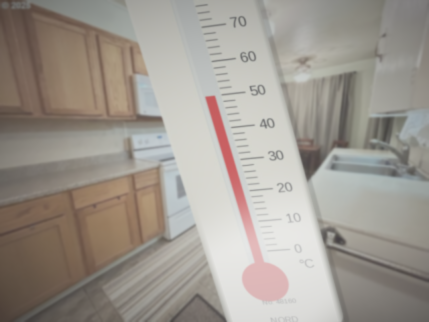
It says 50 °C
